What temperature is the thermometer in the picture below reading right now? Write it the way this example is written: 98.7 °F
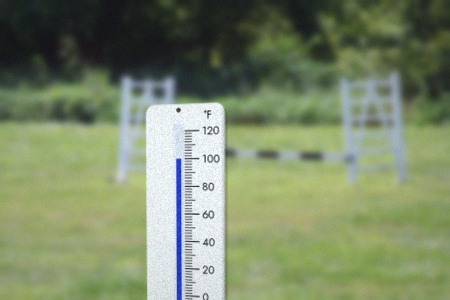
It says 100 °F
